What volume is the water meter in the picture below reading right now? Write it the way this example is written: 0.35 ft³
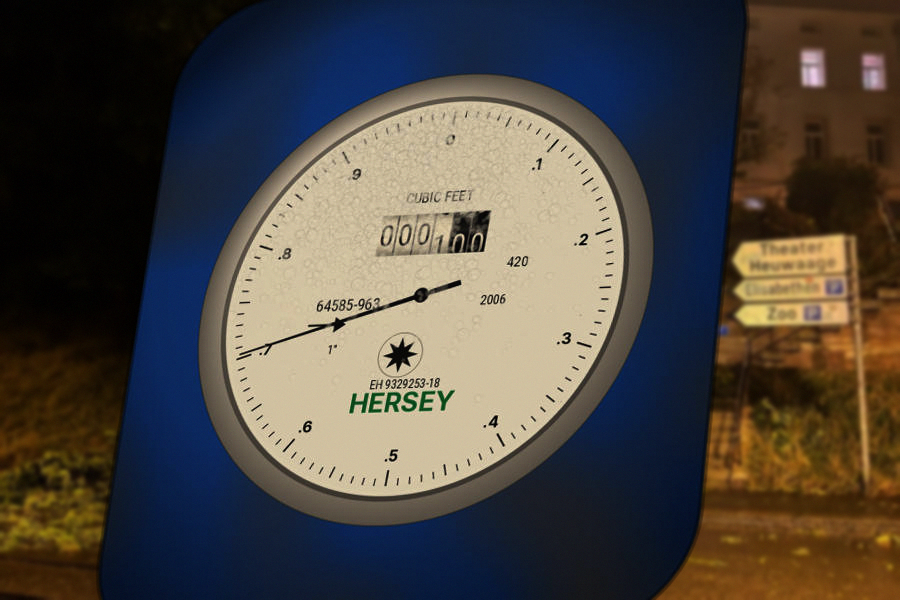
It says 99.70 ft³
